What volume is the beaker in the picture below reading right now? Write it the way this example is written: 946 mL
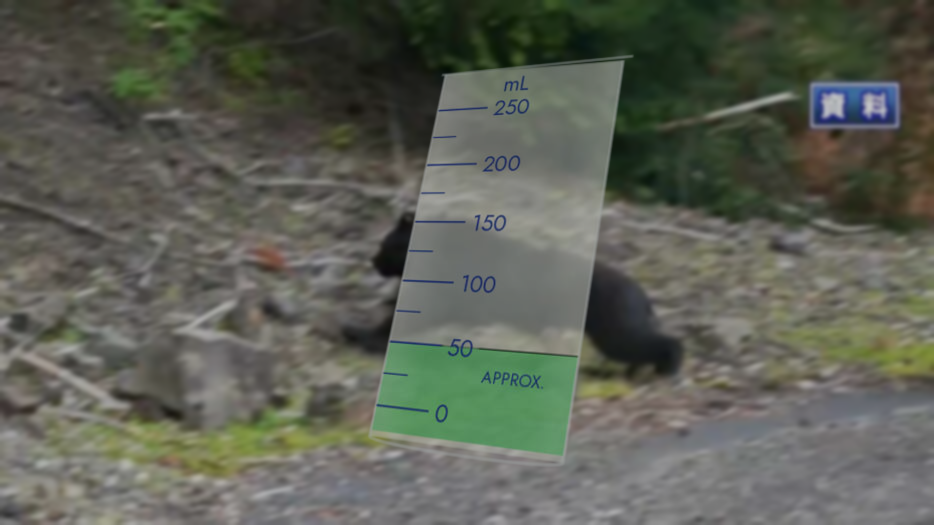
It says 50 mL
